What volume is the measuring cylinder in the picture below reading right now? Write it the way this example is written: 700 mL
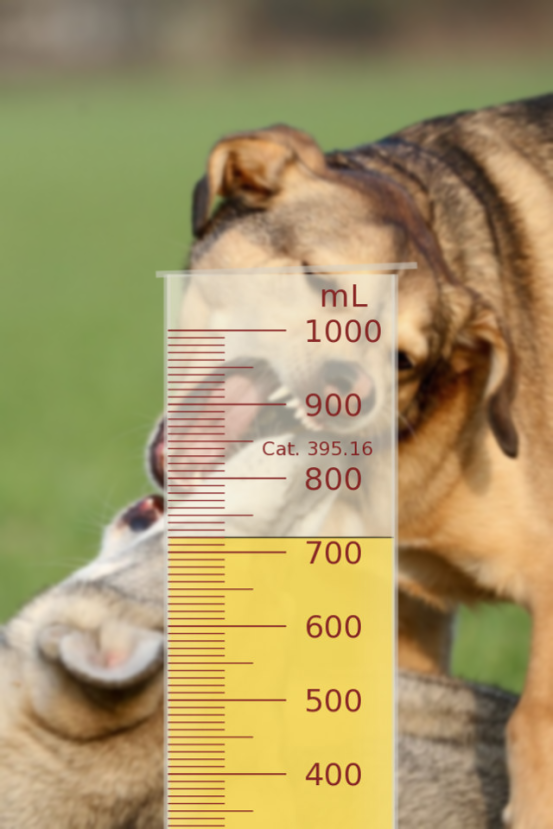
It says 720 mL
